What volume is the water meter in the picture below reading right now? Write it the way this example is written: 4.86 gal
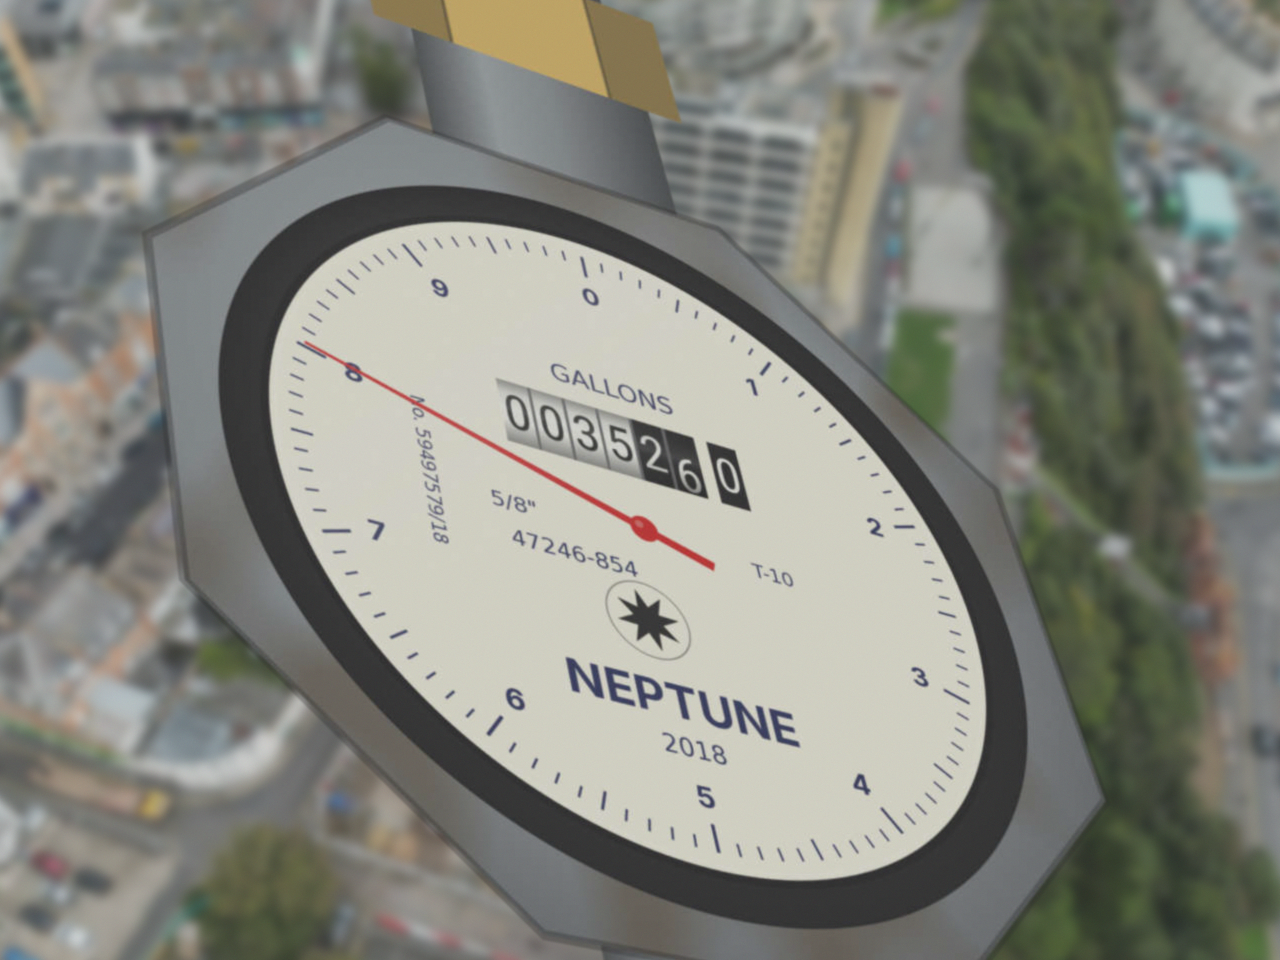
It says 35258.0 gal
